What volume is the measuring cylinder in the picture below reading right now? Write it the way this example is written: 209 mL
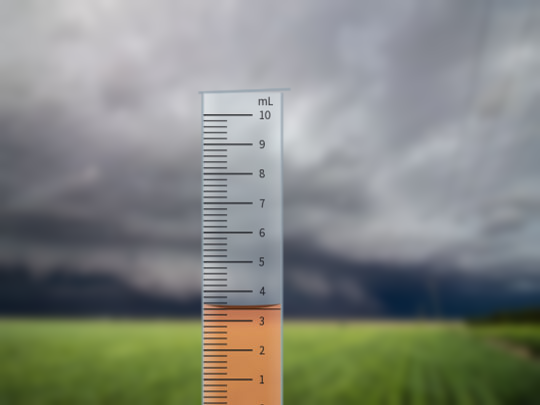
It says 3.4 mL
